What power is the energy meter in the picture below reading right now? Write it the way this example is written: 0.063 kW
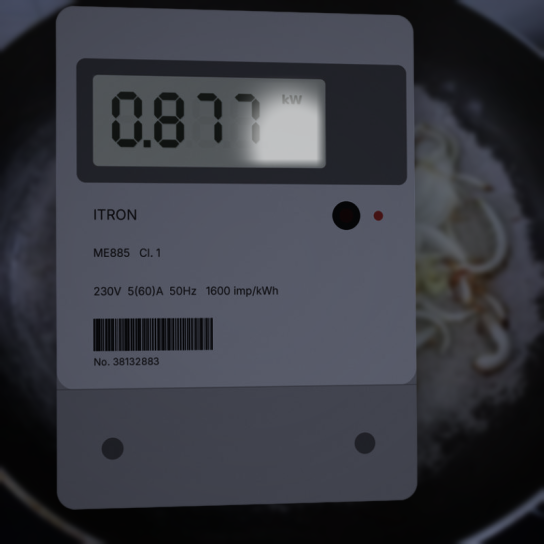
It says 0.877 kW
